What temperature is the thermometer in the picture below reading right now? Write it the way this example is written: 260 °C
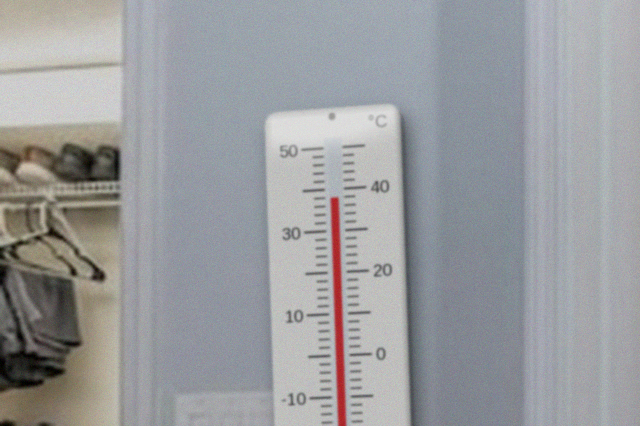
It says 38 °C
